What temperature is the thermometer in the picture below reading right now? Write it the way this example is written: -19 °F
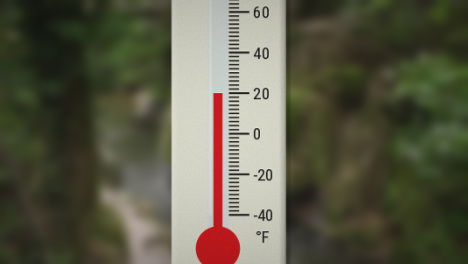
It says 20 °F
